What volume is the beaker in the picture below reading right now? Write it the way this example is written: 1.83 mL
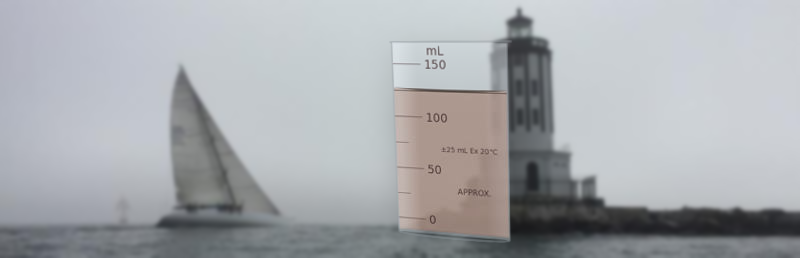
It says 125 mL
